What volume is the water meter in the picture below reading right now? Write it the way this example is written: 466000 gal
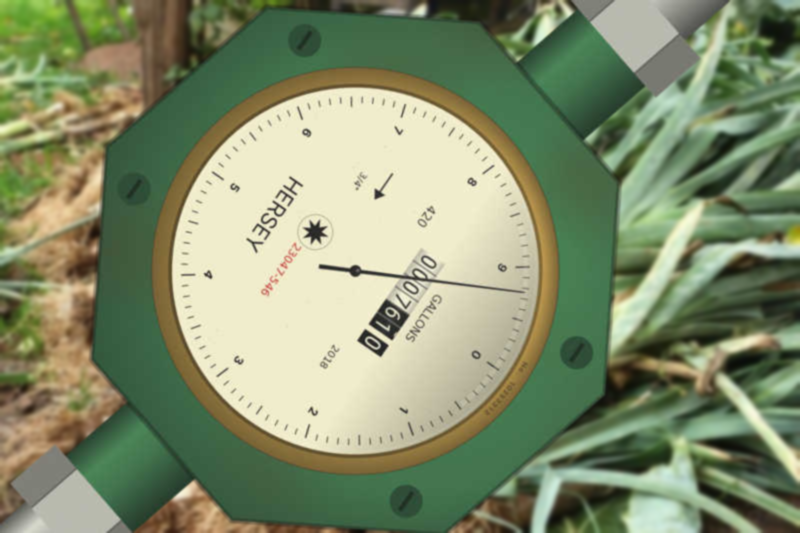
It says 7609.2 gal
